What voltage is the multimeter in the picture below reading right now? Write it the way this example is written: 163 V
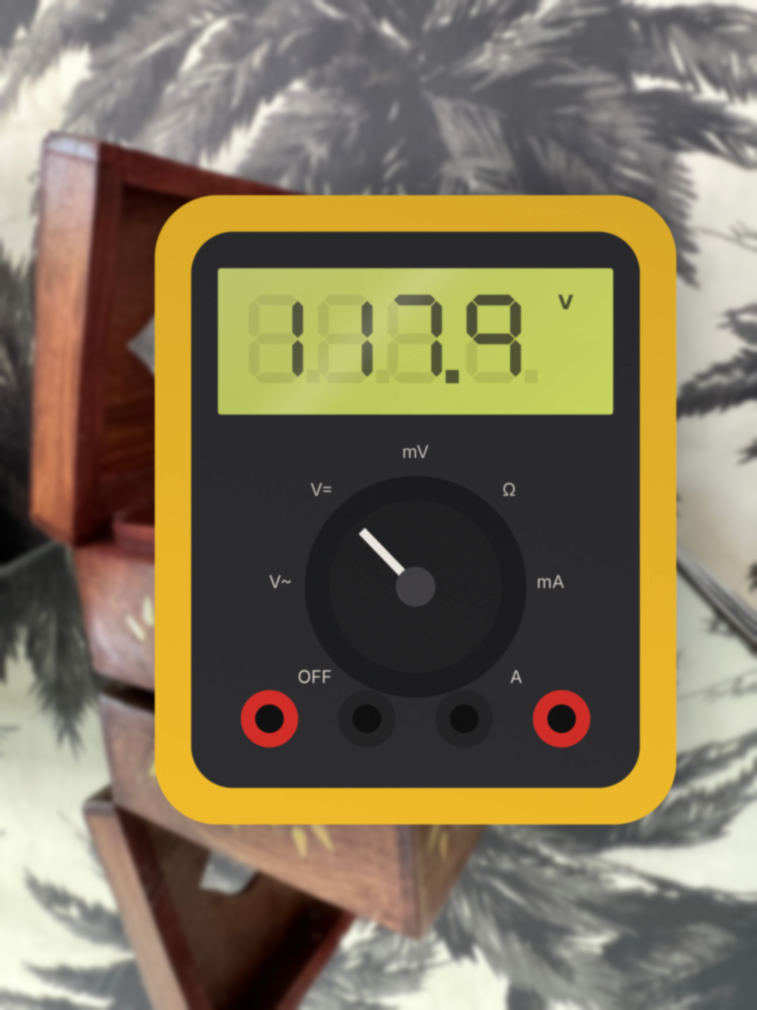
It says 117.9 V
